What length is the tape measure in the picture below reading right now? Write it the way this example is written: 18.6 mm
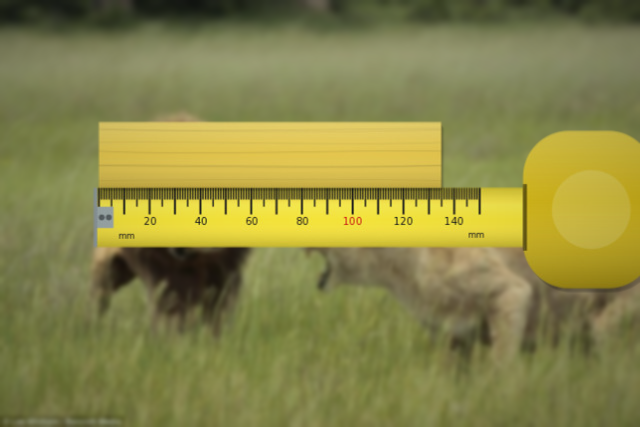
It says 135 mm
